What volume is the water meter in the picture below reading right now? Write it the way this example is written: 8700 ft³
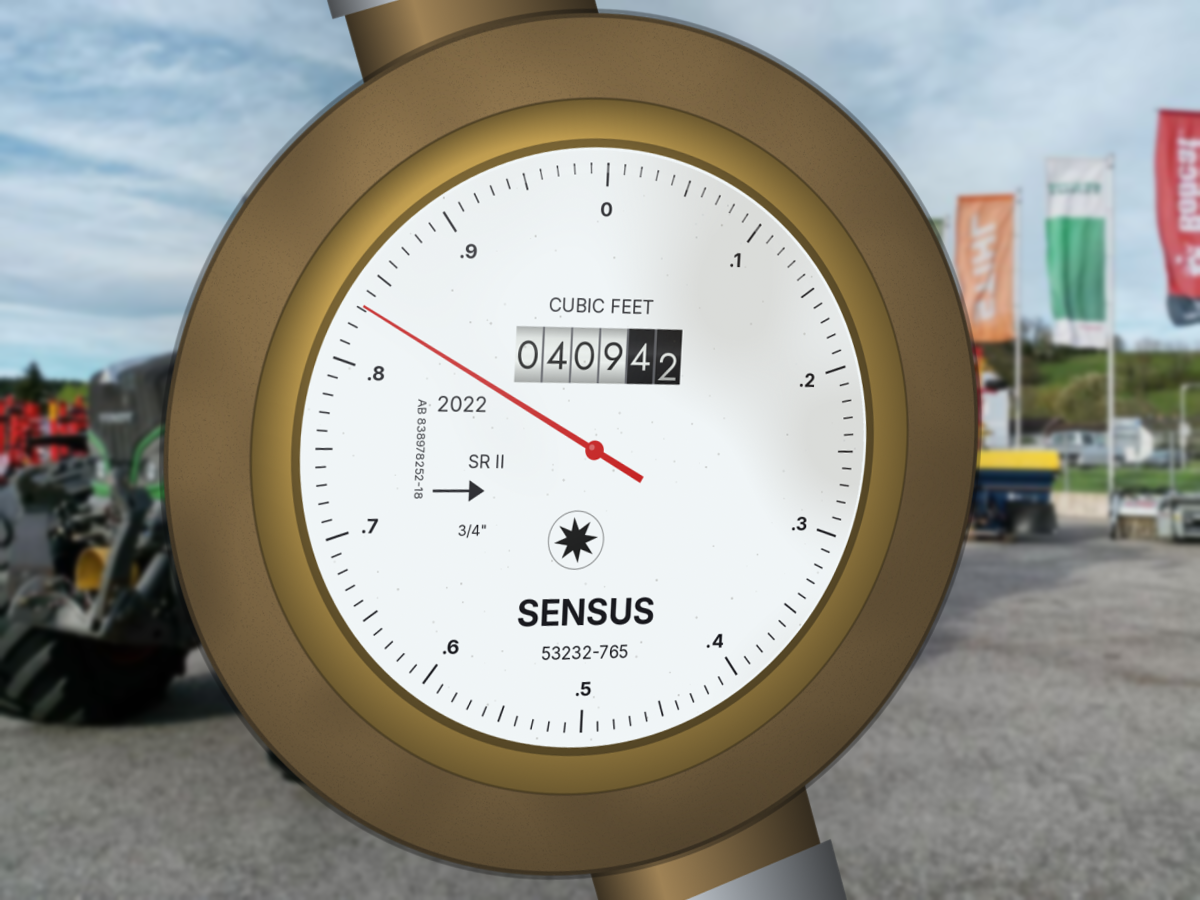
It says 40941.83 ft³
